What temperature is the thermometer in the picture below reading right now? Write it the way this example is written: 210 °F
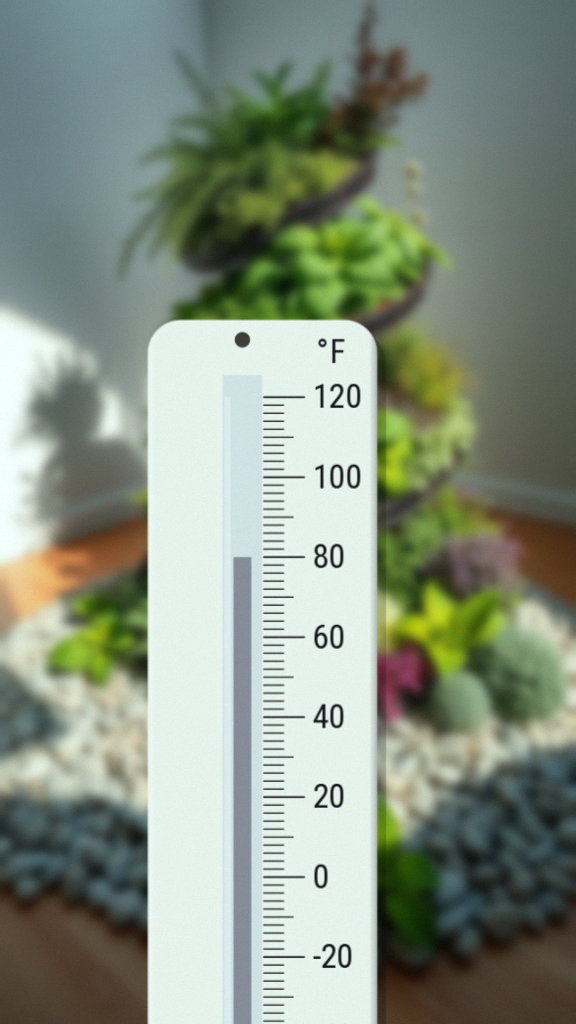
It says 80 °F
